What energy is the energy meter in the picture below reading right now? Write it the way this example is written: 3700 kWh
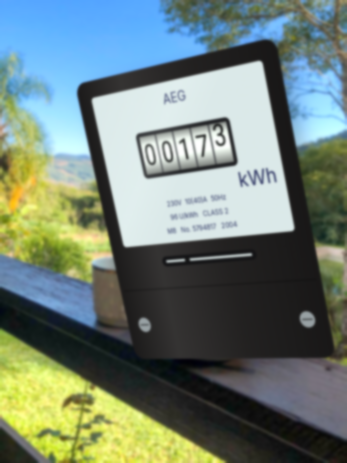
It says 173 kWh
